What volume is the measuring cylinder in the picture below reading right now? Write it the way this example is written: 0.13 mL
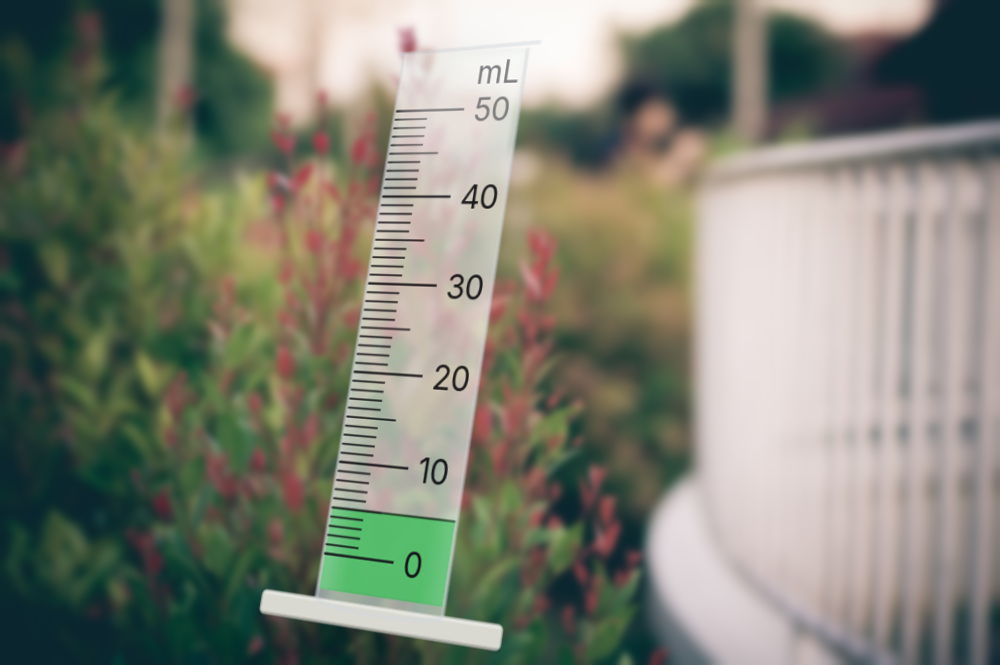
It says 5 mL
